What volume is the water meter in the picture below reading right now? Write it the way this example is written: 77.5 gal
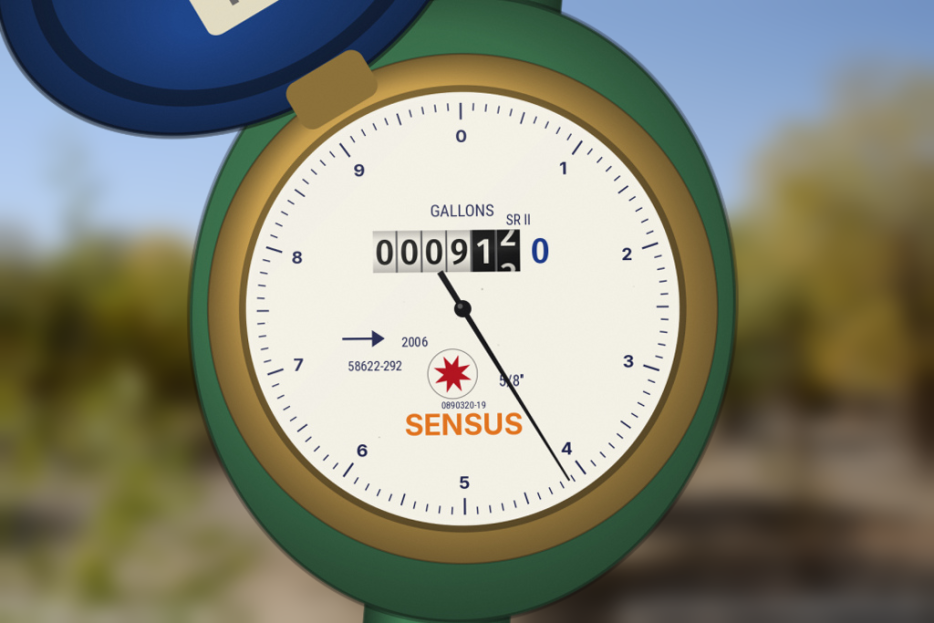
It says 9124.1 gal
